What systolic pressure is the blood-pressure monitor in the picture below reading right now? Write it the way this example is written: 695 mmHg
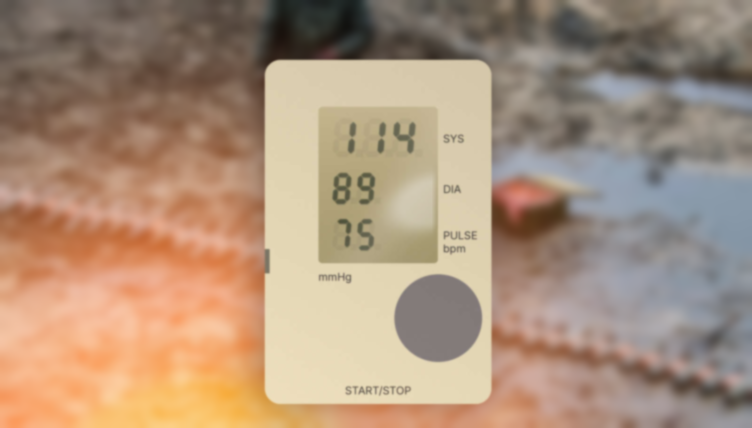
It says 114 mmHg
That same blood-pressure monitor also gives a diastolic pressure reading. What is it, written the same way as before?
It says 89 mmHg
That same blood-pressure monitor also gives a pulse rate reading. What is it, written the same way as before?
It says 75 bpm
